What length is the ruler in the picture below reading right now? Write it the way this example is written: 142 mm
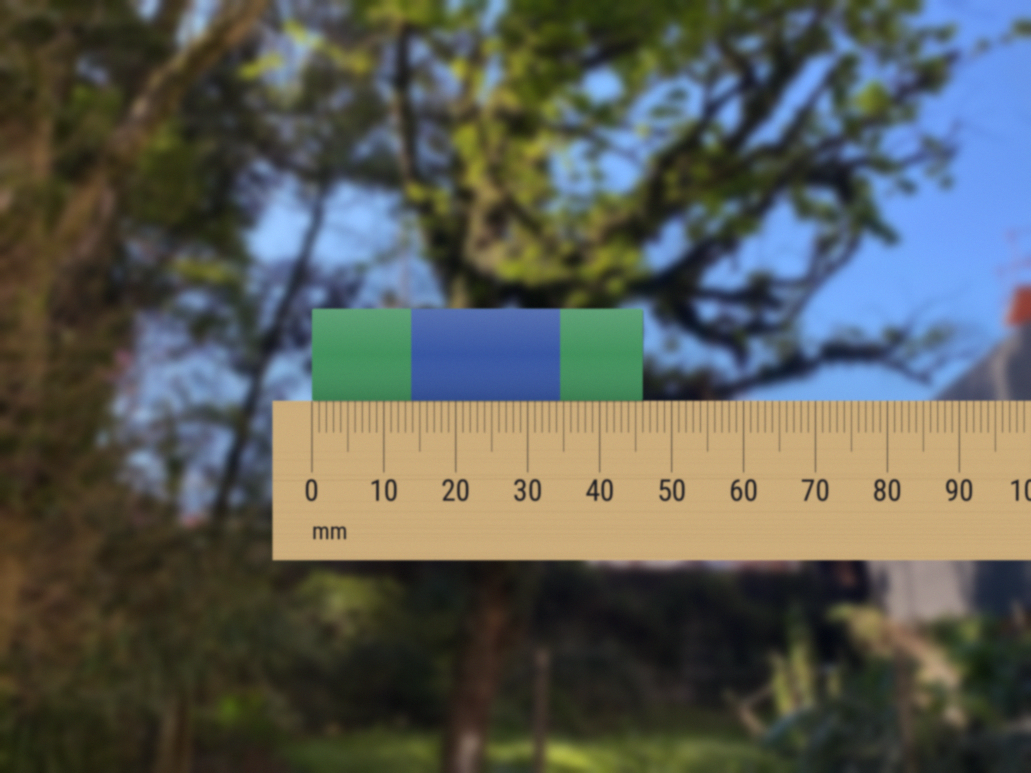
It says 46 mm
